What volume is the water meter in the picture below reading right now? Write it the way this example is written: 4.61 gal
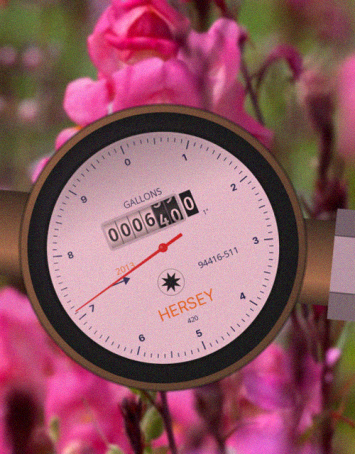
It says 6397.1 gal
